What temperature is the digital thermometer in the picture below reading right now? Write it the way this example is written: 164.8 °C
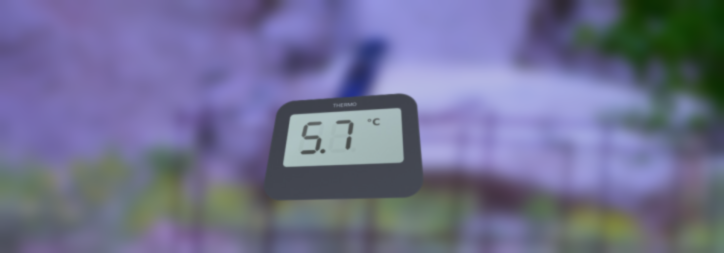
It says 5.7 °C
